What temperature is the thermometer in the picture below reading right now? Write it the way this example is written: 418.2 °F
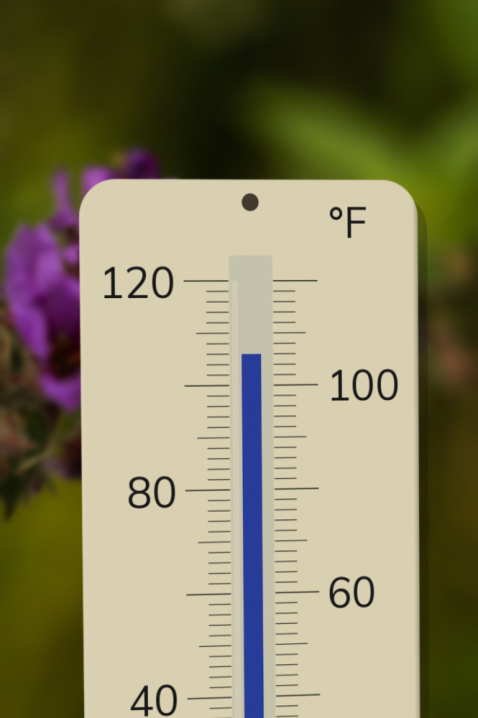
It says 106 °F
